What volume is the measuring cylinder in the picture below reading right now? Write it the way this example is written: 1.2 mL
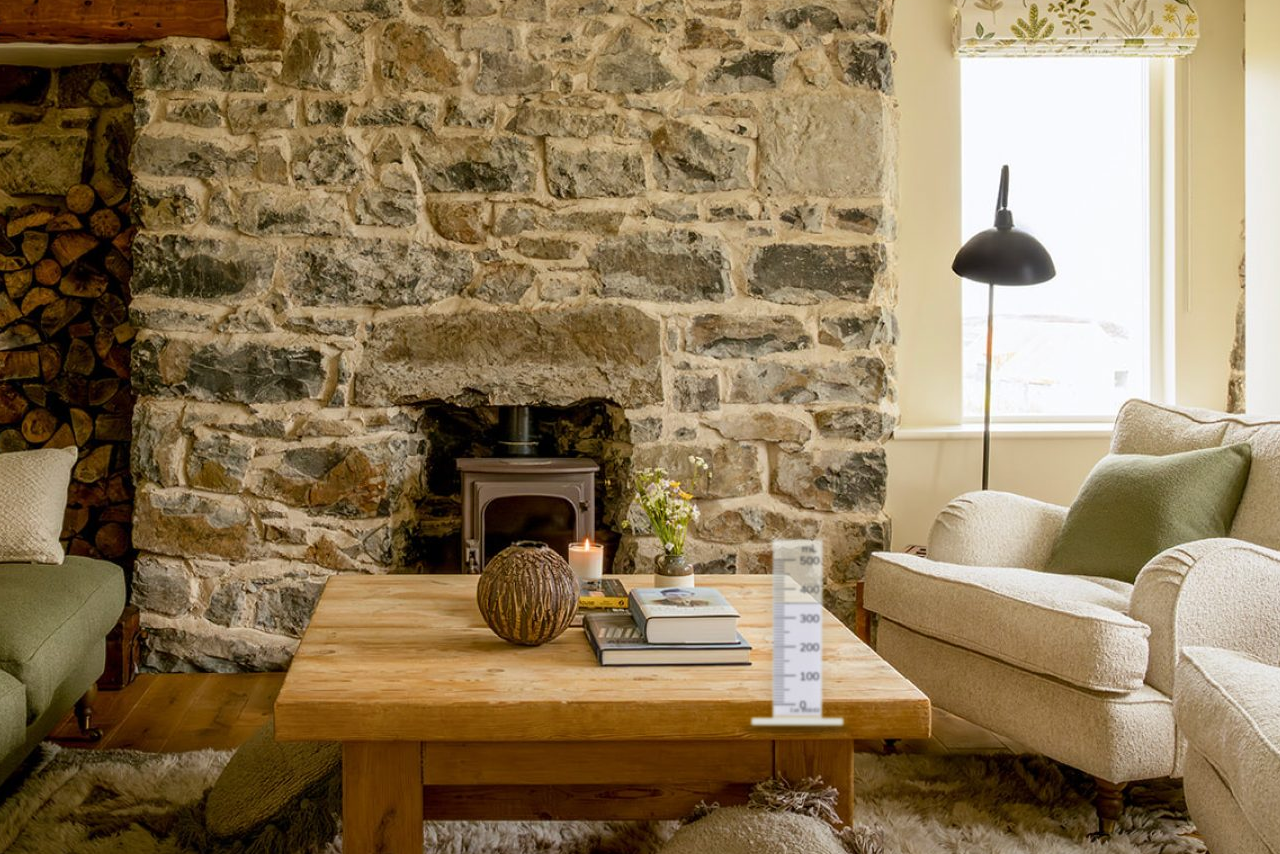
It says 350 mL
